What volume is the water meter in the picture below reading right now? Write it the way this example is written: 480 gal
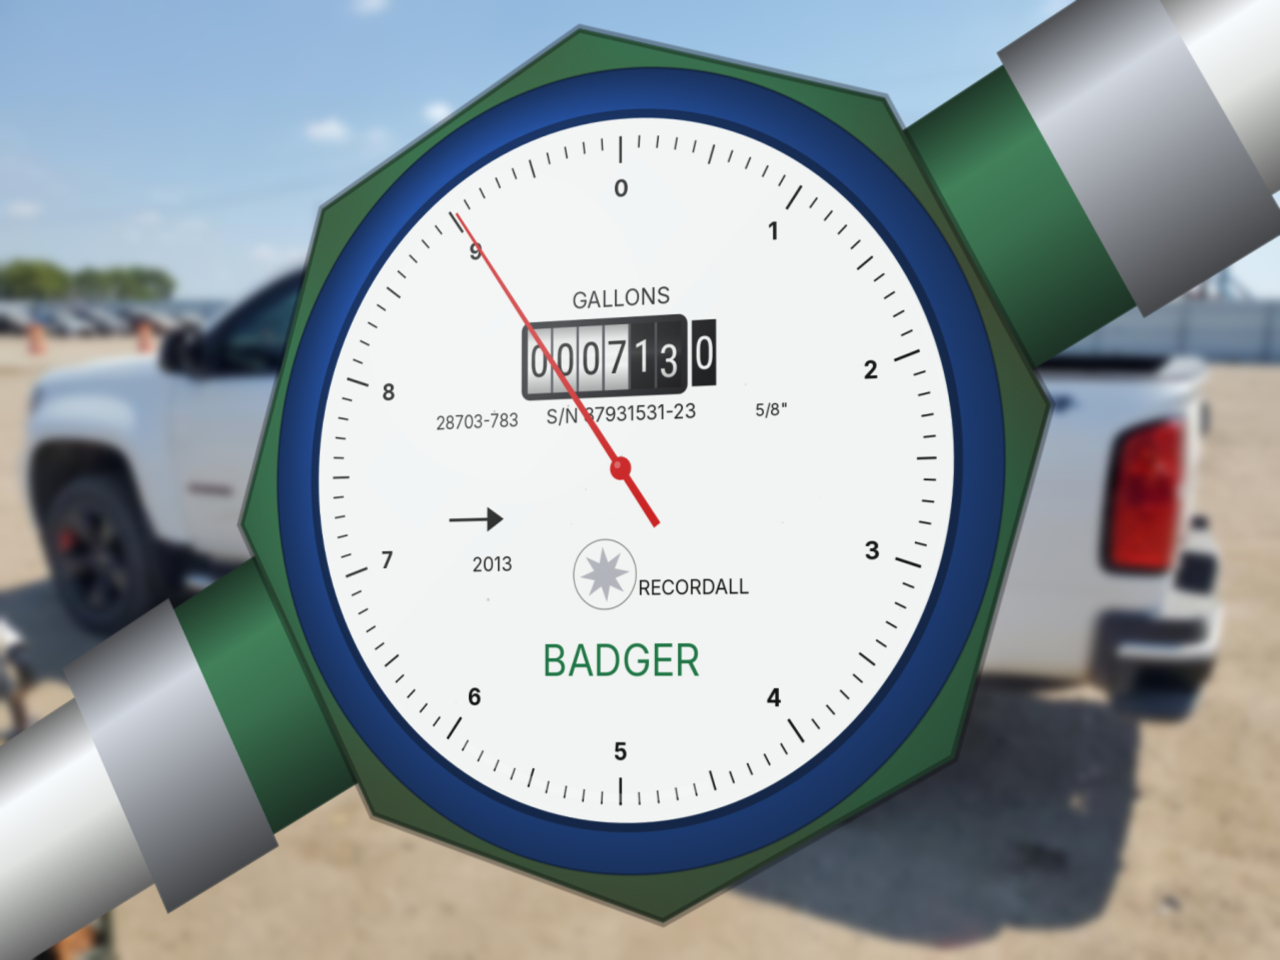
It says 7129.0 gal
